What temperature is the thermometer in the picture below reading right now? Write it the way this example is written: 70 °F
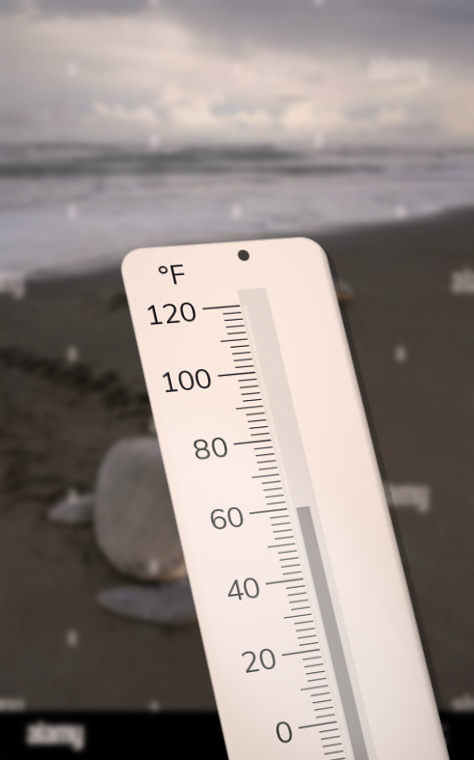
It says 60 °F
